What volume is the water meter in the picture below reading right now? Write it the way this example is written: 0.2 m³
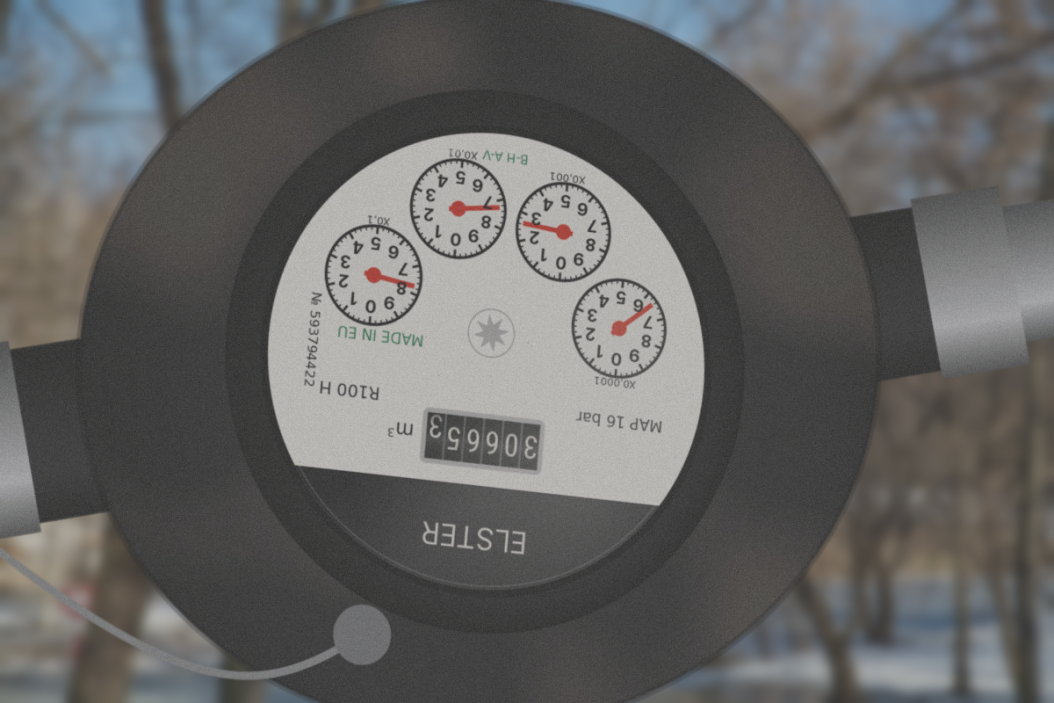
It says 306652.7726 m³
